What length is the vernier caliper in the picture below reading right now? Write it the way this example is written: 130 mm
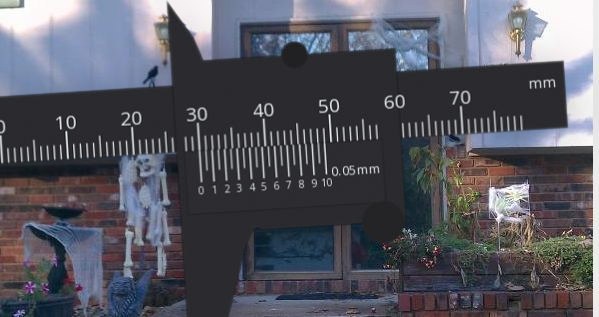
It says 30.0 mm
